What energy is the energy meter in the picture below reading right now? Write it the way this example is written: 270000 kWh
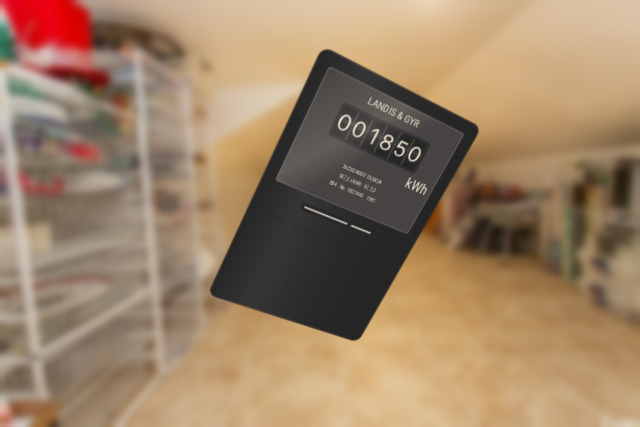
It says 1850 kWh
